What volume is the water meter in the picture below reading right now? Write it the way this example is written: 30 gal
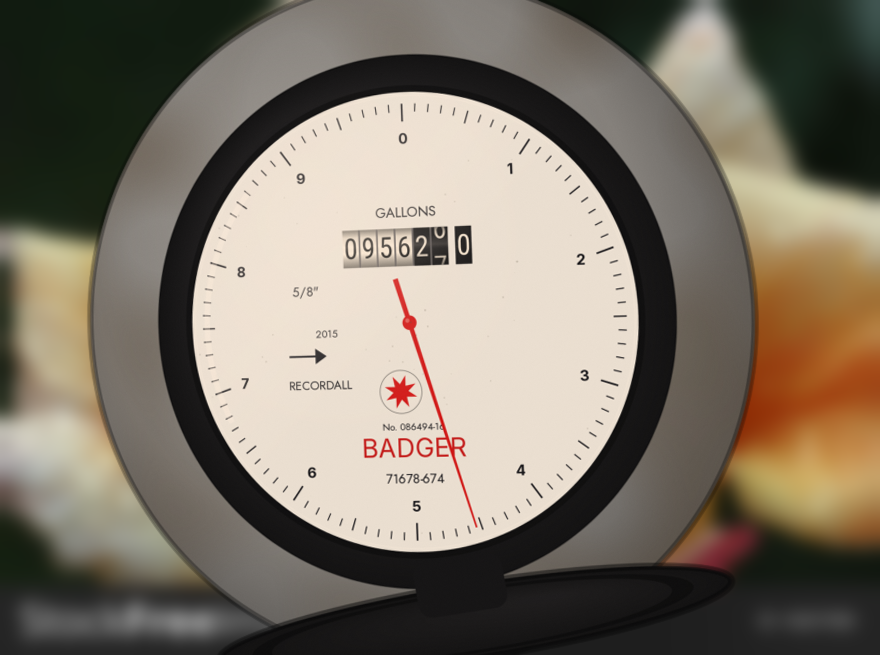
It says 956264.5 gal
